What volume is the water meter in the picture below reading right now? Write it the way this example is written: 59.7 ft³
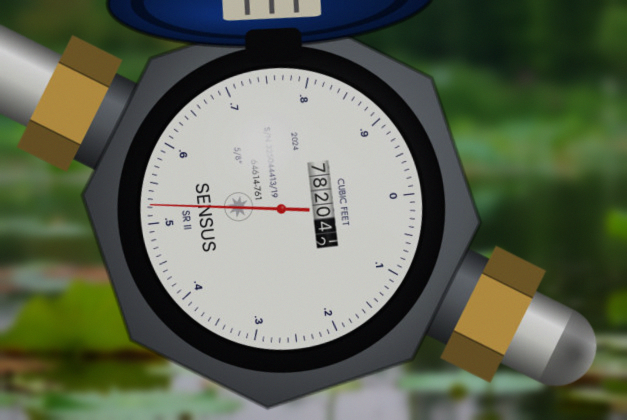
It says 782041.52 ft³
